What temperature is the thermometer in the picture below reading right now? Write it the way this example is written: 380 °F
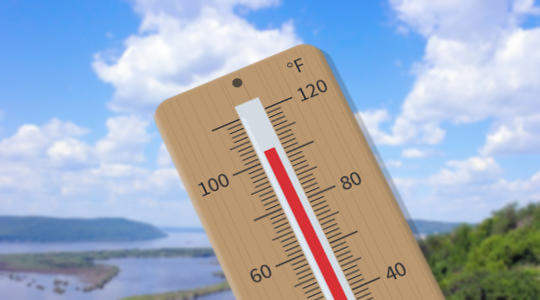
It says 104 °F
